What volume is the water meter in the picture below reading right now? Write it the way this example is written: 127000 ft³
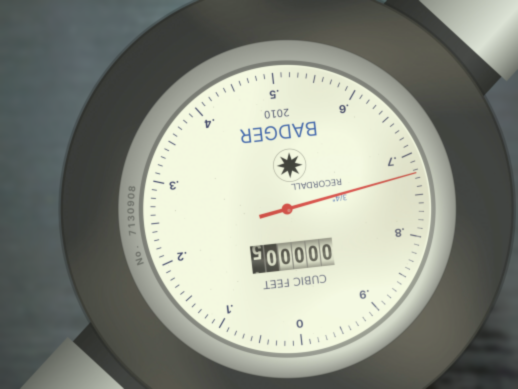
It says 4.72 ft³
